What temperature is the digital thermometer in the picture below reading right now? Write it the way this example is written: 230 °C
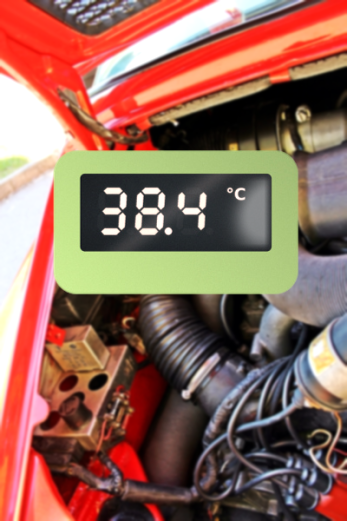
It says 38.4 °C
